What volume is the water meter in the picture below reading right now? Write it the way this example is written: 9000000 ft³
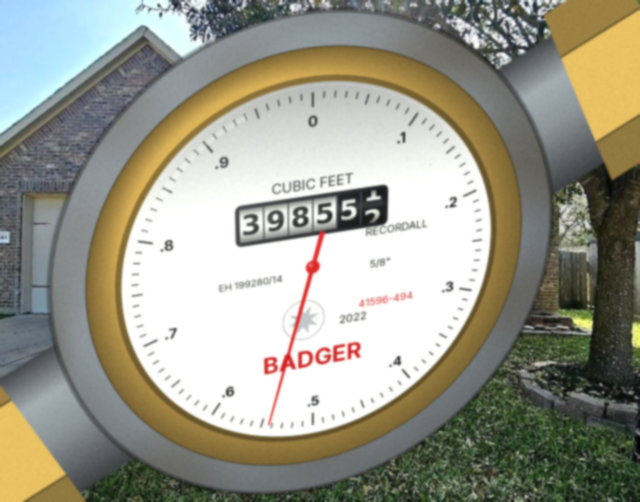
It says 398551.54 ft³
